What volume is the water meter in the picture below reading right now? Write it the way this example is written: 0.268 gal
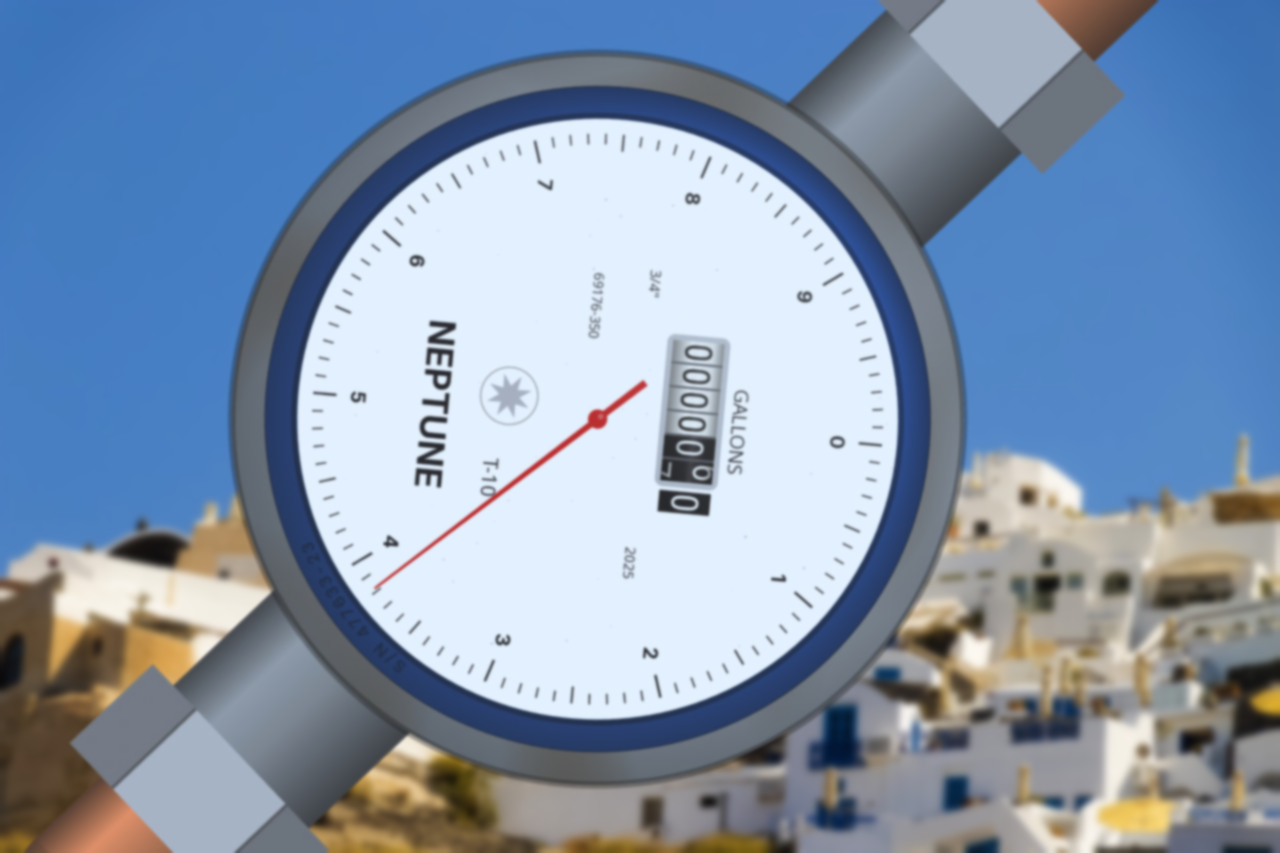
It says 63.8 gal
